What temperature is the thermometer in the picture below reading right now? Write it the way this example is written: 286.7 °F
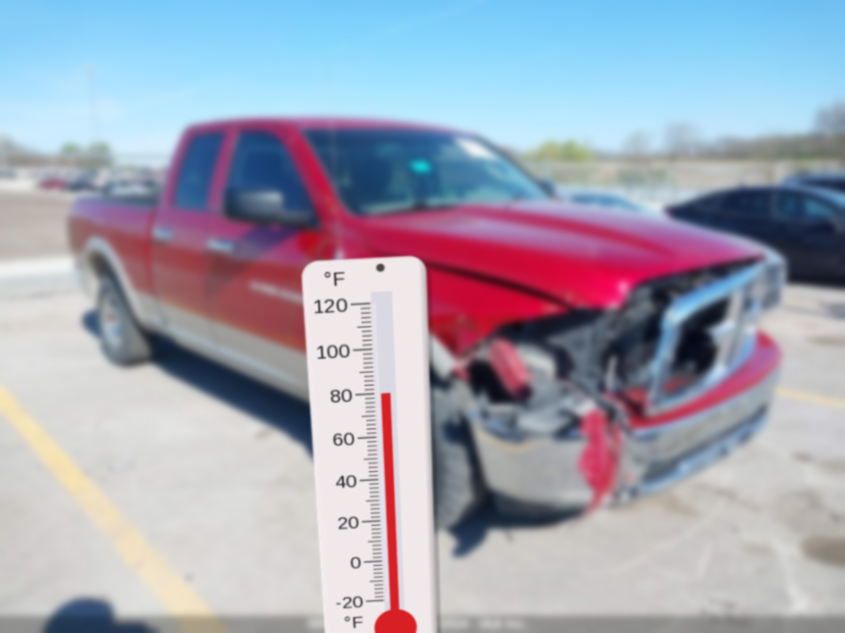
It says 80 °F
